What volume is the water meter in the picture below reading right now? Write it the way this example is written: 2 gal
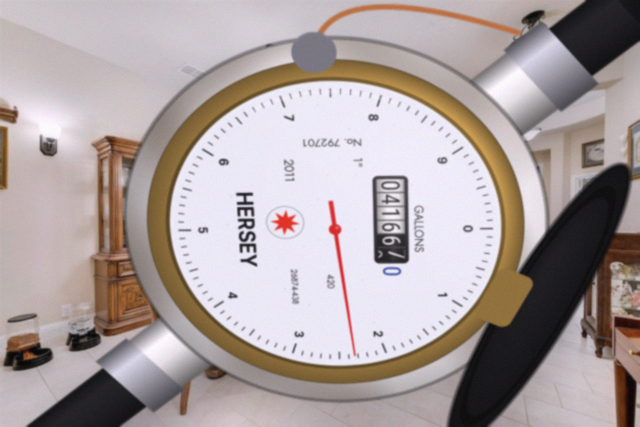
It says 416672.3 gal
